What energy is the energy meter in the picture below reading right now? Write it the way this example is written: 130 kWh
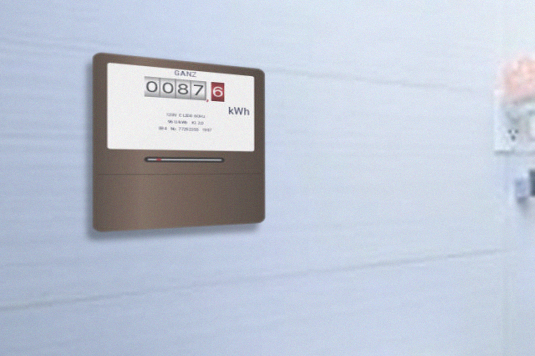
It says 87.6 kWh
